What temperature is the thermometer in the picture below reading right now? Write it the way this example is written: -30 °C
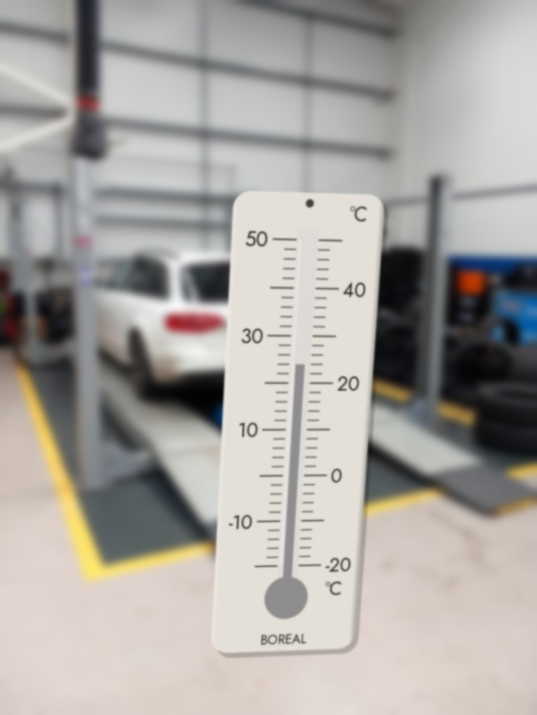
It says 24 °C
